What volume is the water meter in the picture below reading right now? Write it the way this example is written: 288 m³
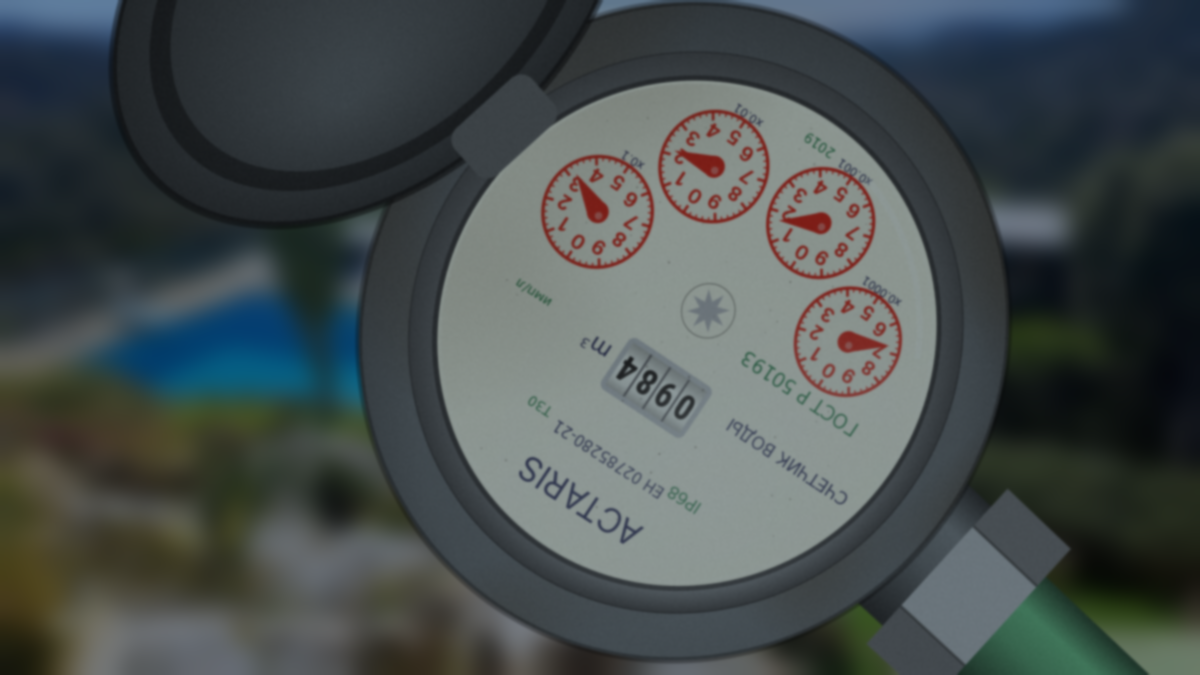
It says 984.3216 m³
